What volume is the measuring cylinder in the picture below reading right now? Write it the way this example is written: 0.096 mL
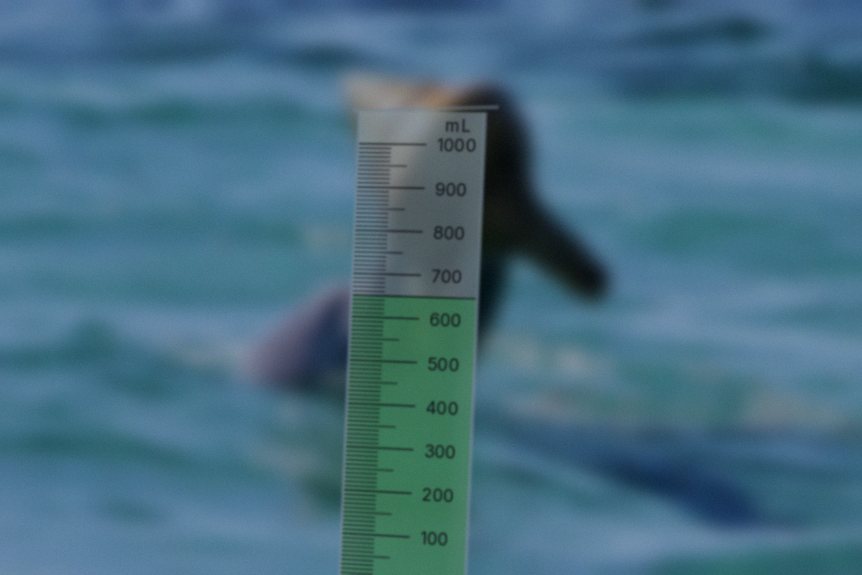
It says 650 mL
